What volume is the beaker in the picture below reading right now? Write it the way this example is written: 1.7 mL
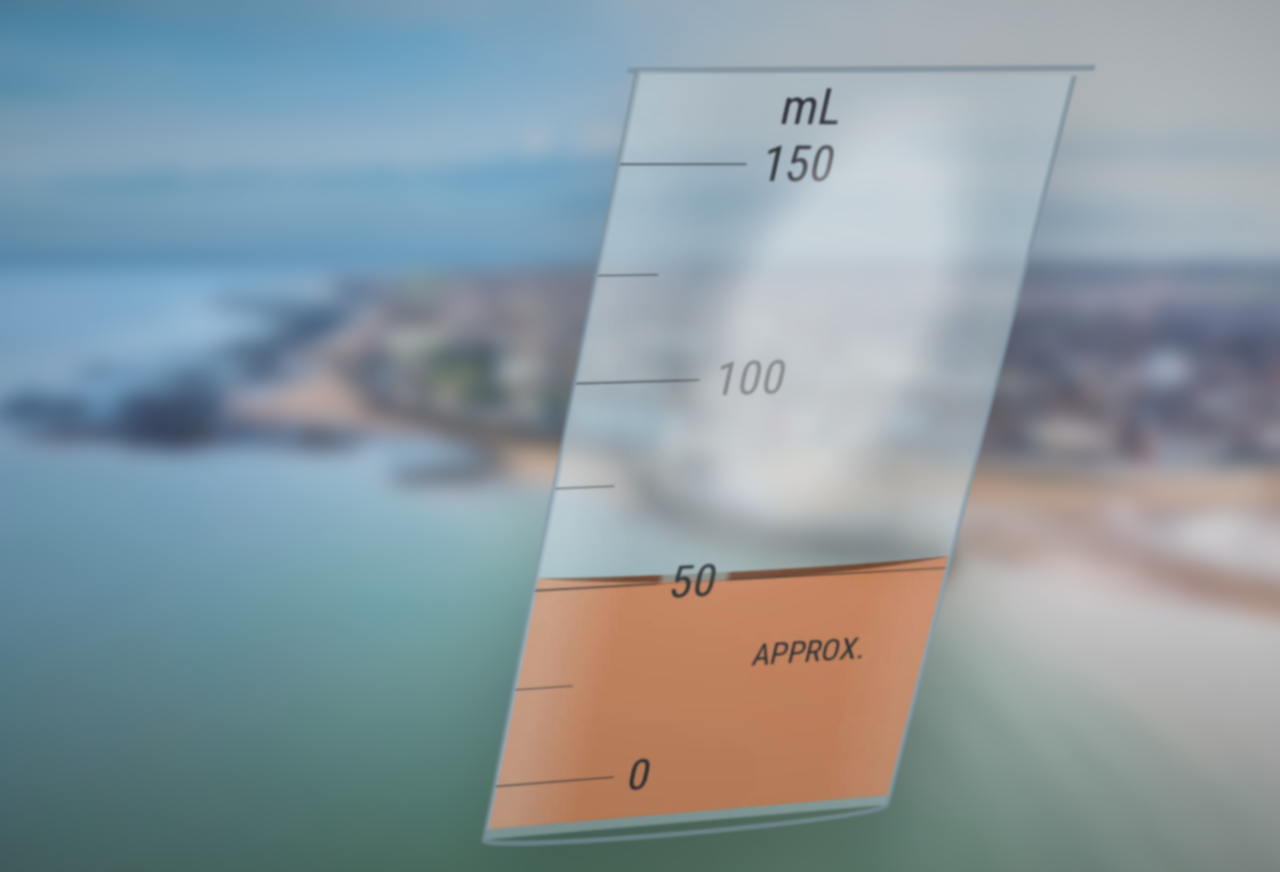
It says 50 mL
